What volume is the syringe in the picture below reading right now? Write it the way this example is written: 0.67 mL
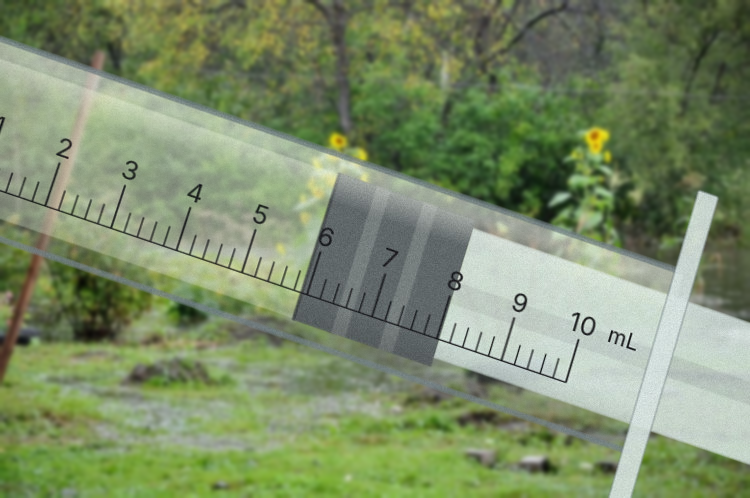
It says 5.9 mL
